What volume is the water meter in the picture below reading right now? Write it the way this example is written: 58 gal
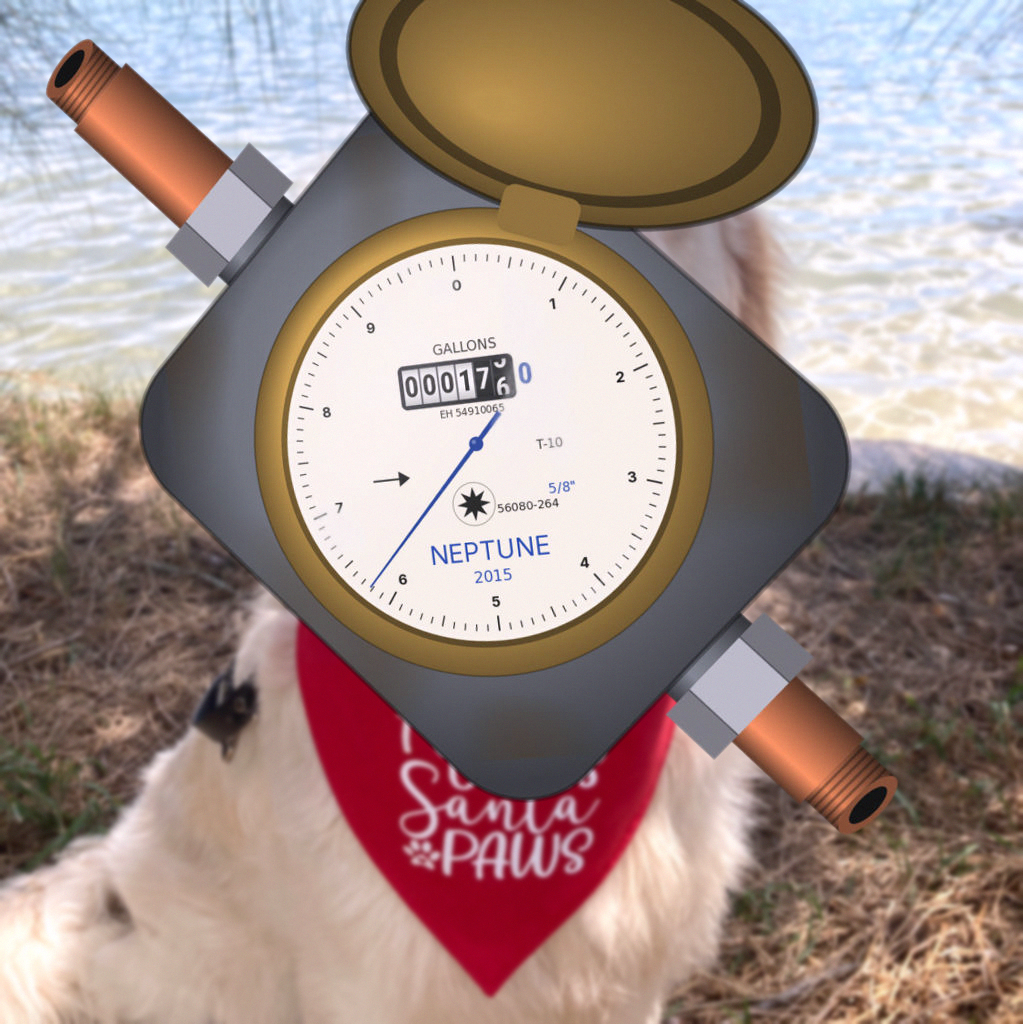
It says 1756.2 gal
